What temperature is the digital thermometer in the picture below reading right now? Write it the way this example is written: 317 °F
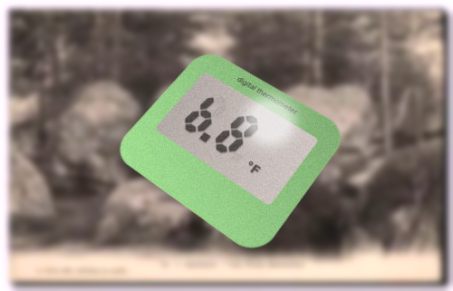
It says 6.8 °F
